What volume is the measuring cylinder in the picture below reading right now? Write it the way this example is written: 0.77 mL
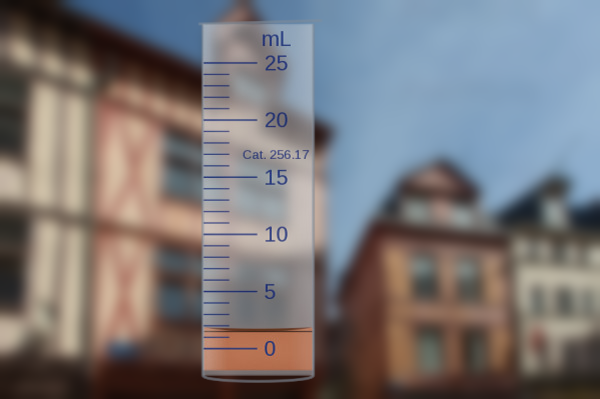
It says 1.5 mL
